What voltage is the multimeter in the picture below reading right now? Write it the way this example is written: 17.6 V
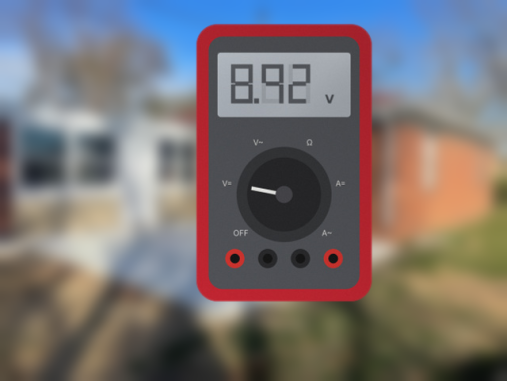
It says 8.92 V
